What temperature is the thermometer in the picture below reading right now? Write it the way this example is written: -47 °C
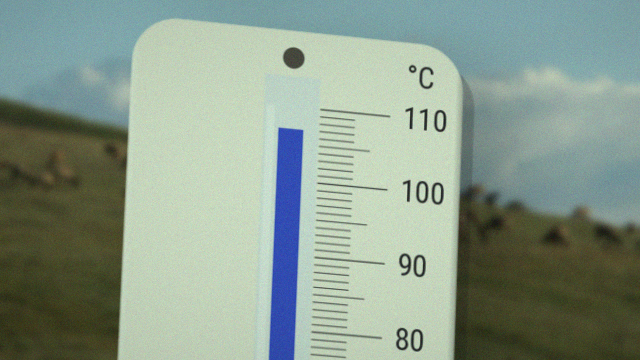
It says 107 °C
